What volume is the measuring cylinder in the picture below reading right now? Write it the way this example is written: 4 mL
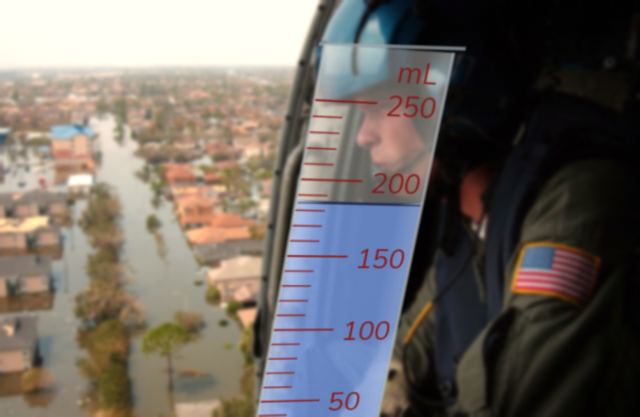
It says 185 mL
